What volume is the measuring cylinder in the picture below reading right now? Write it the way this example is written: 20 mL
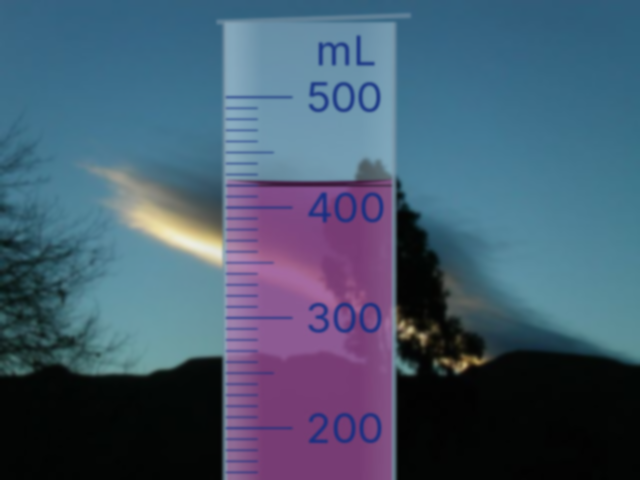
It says 420 mL
